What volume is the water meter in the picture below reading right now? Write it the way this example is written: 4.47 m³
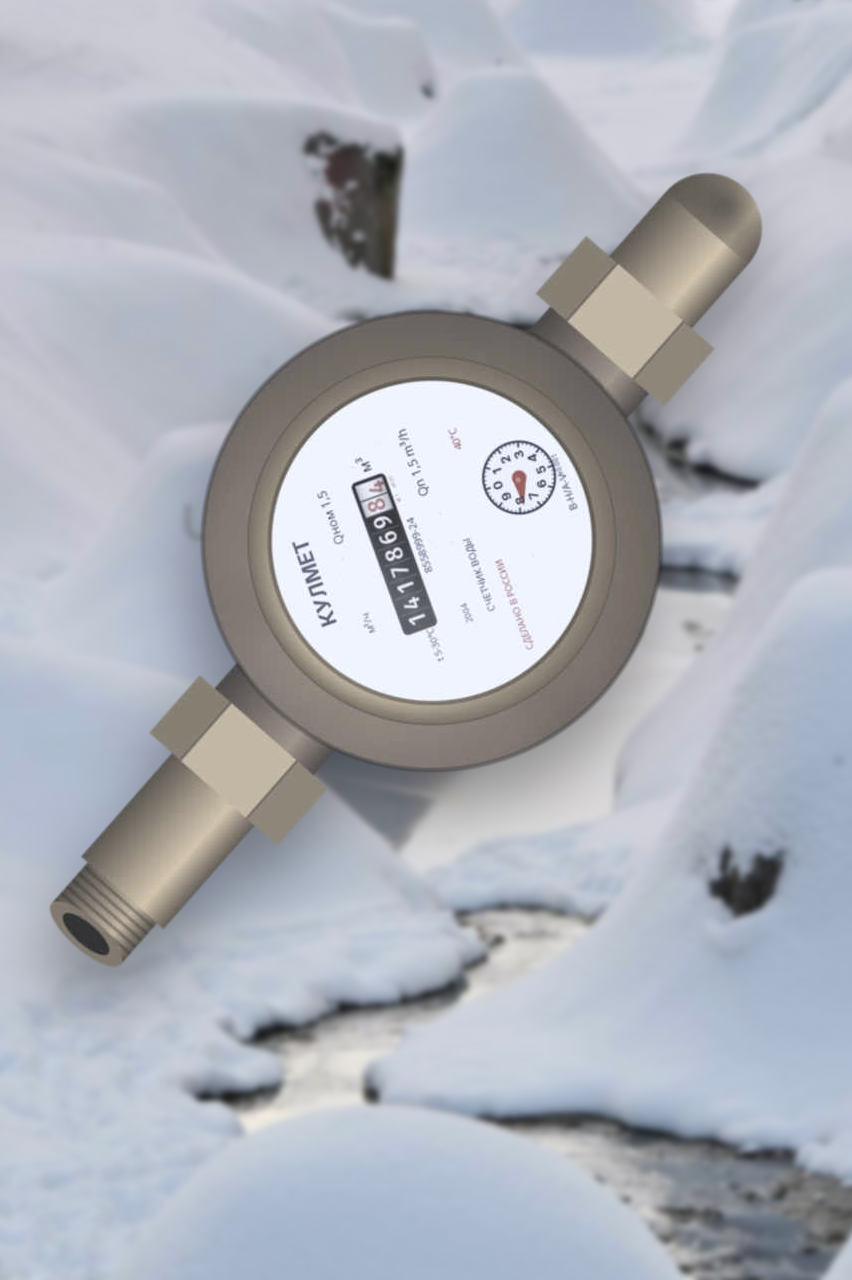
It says 1417869.837 m³
